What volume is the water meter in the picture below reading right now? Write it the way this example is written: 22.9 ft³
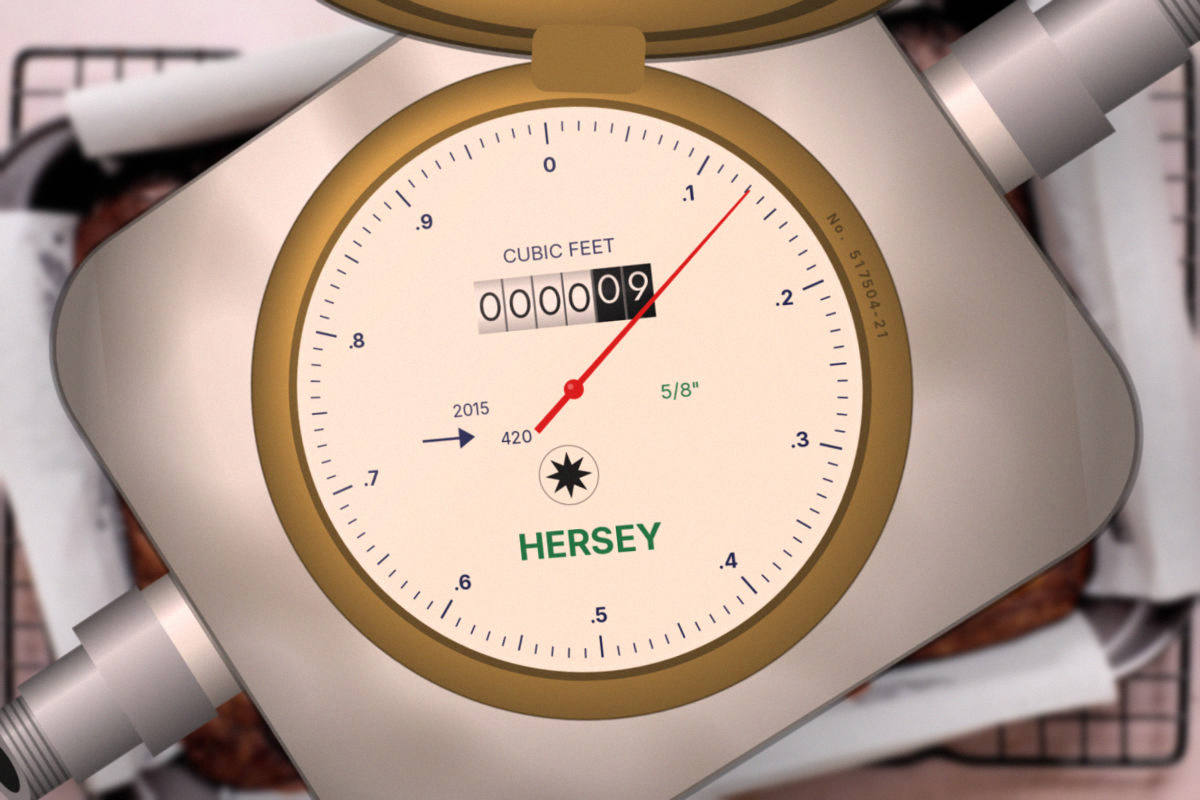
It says 9.13 ft³
